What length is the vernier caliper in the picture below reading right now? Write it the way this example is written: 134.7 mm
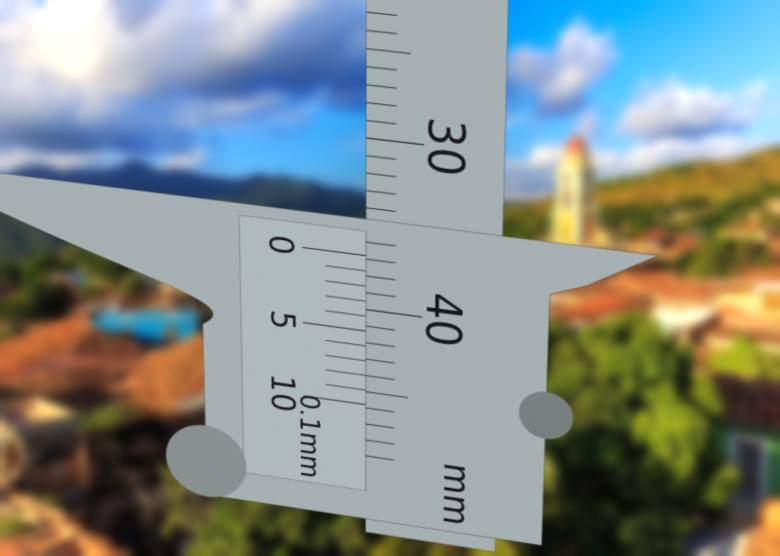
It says 36.8 mm
